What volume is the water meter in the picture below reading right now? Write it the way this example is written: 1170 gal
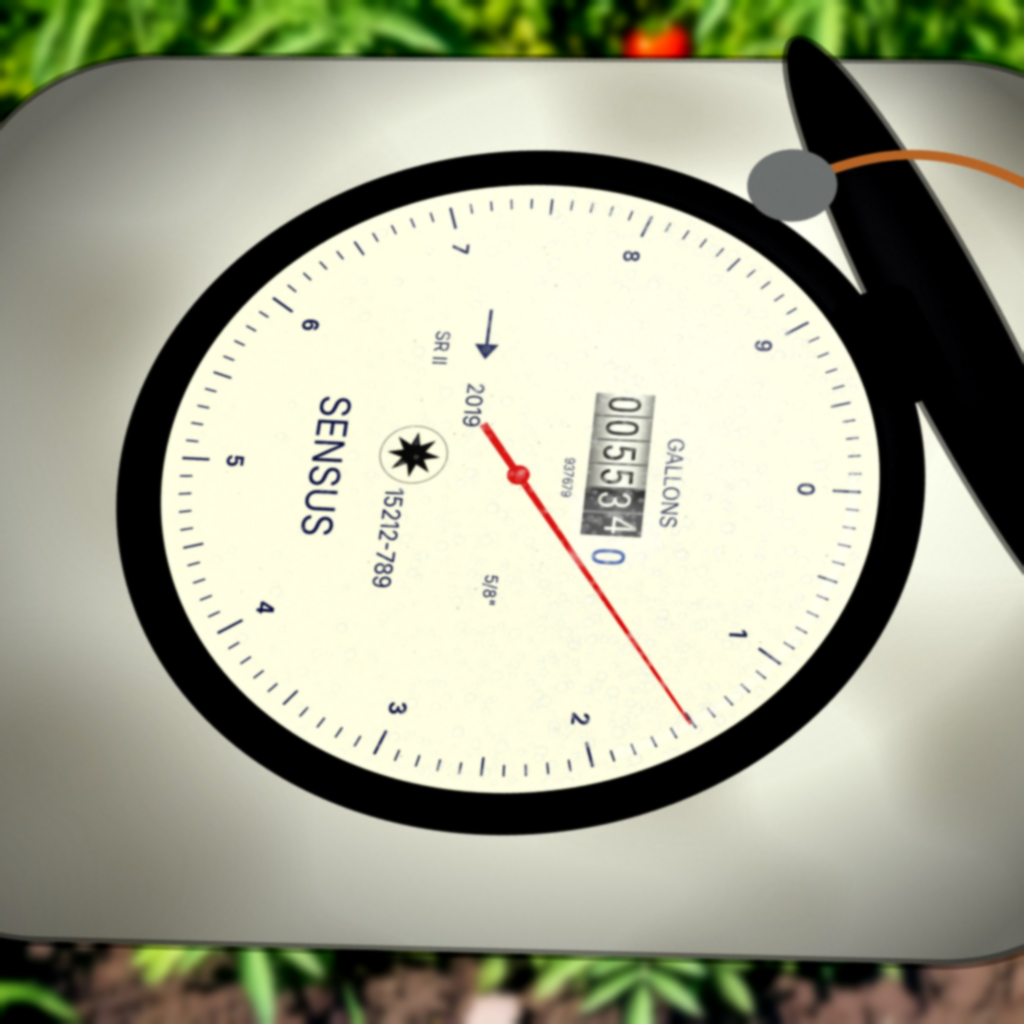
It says 55341.5 gal
